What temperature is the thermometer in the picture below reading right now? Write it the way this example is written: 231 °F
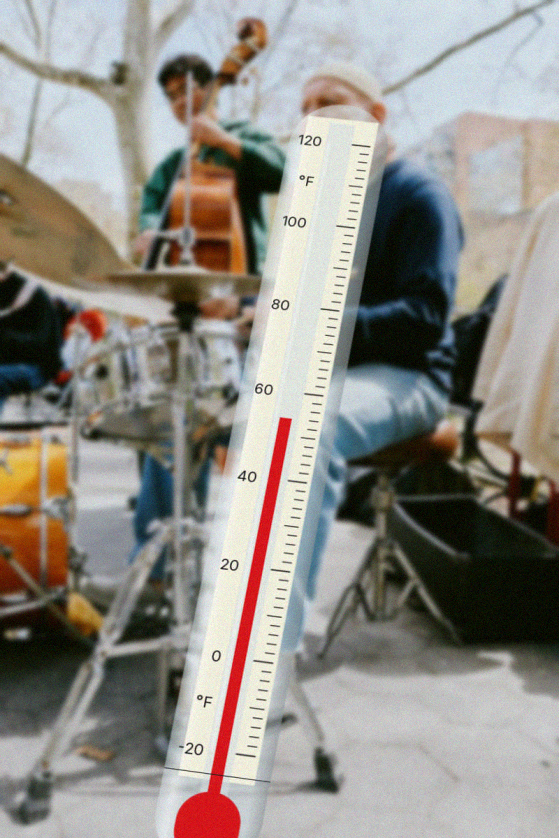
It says 54 °F
